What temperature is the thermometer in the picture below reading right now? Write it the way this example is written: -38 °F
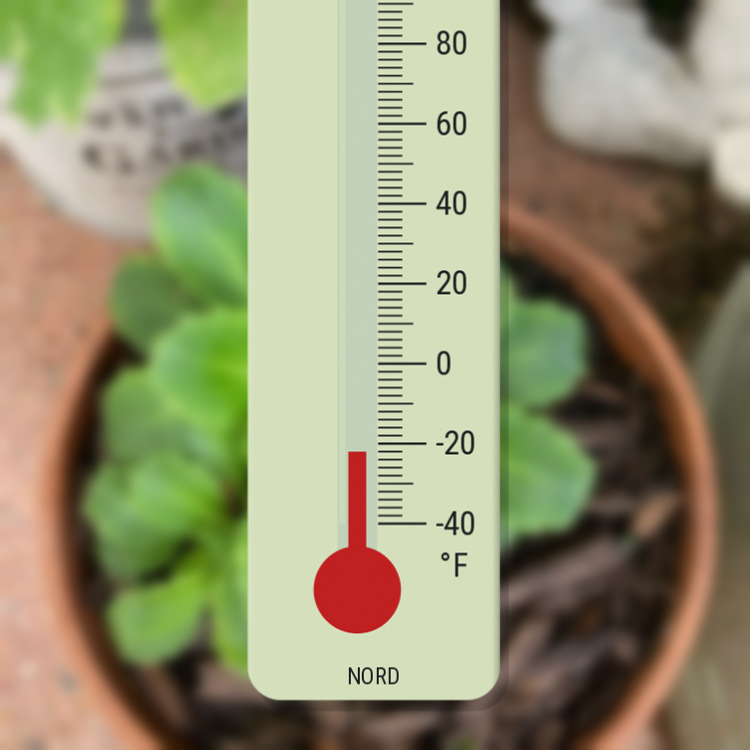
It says -22 °F
